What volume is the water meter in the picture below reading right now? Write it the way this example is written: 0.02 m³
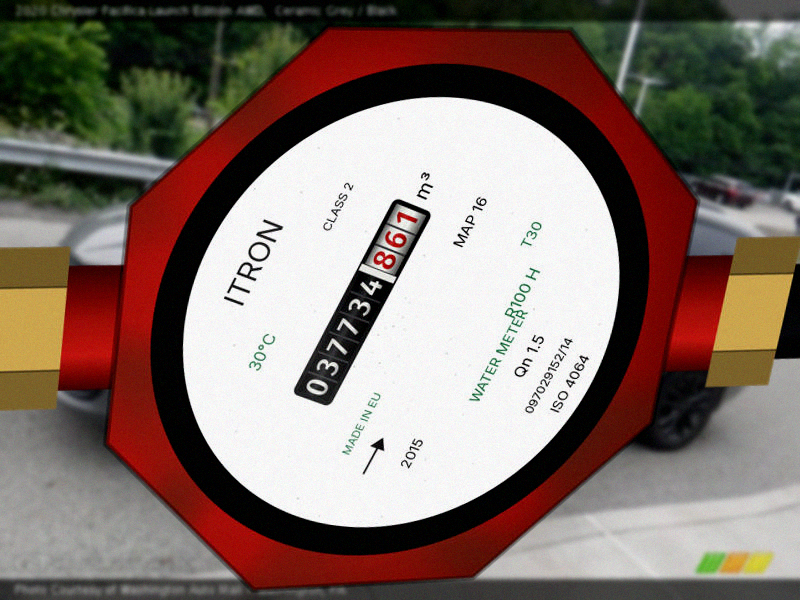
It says 37734.861 m³
